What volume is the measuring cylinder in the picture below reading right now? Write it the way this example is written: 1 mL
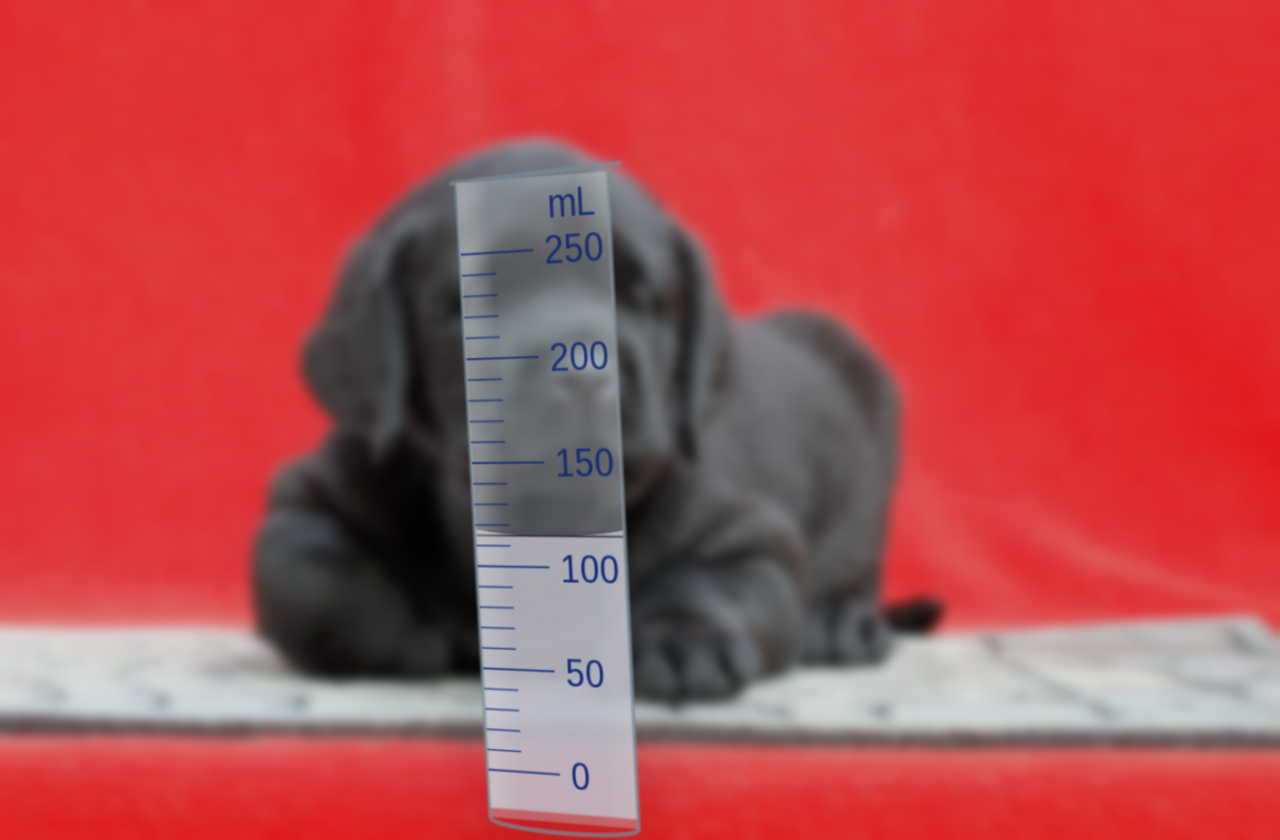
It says 115 mL
